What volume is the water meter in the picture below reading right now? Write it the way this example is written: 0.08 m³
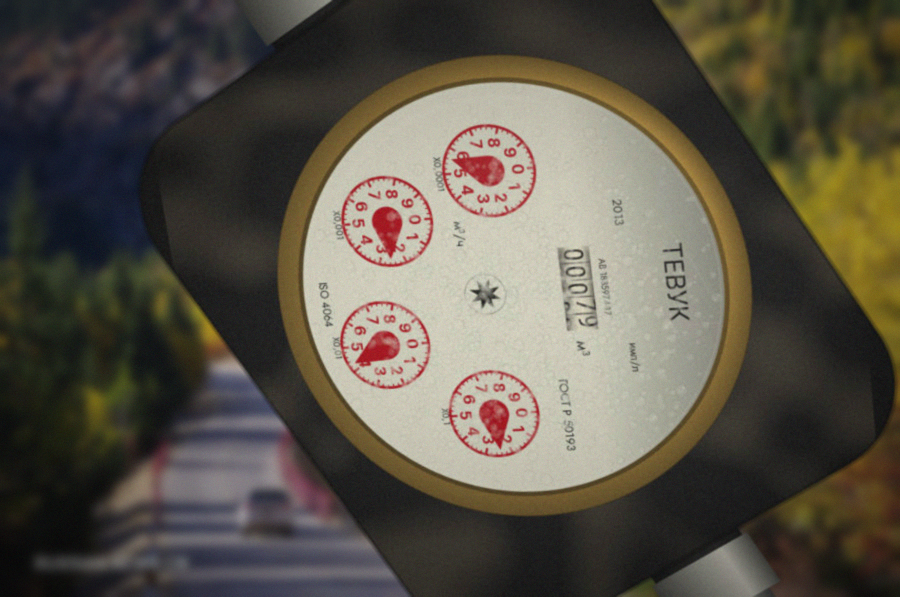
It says 79.2425 m³
